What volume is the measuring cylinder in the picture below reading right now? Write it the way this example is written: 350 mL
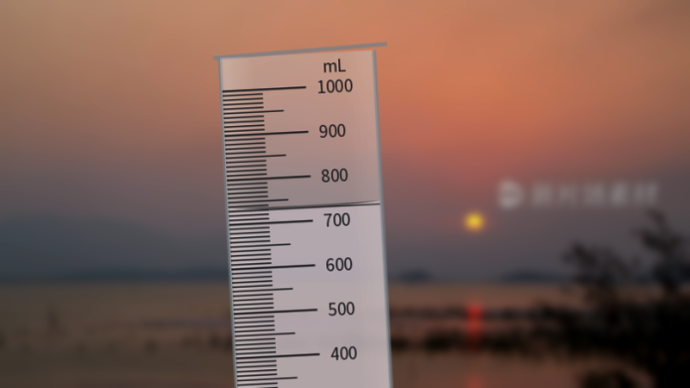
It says 730 mL
